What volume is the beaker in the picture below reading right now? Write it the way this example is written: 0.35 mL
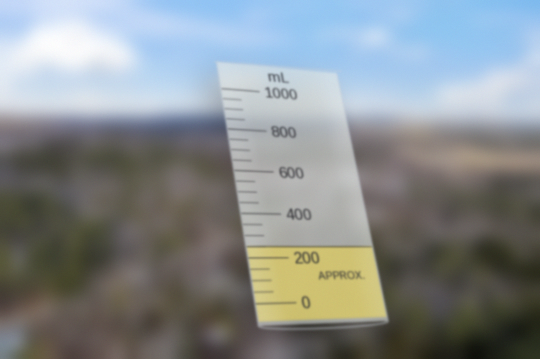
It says 250 mL
